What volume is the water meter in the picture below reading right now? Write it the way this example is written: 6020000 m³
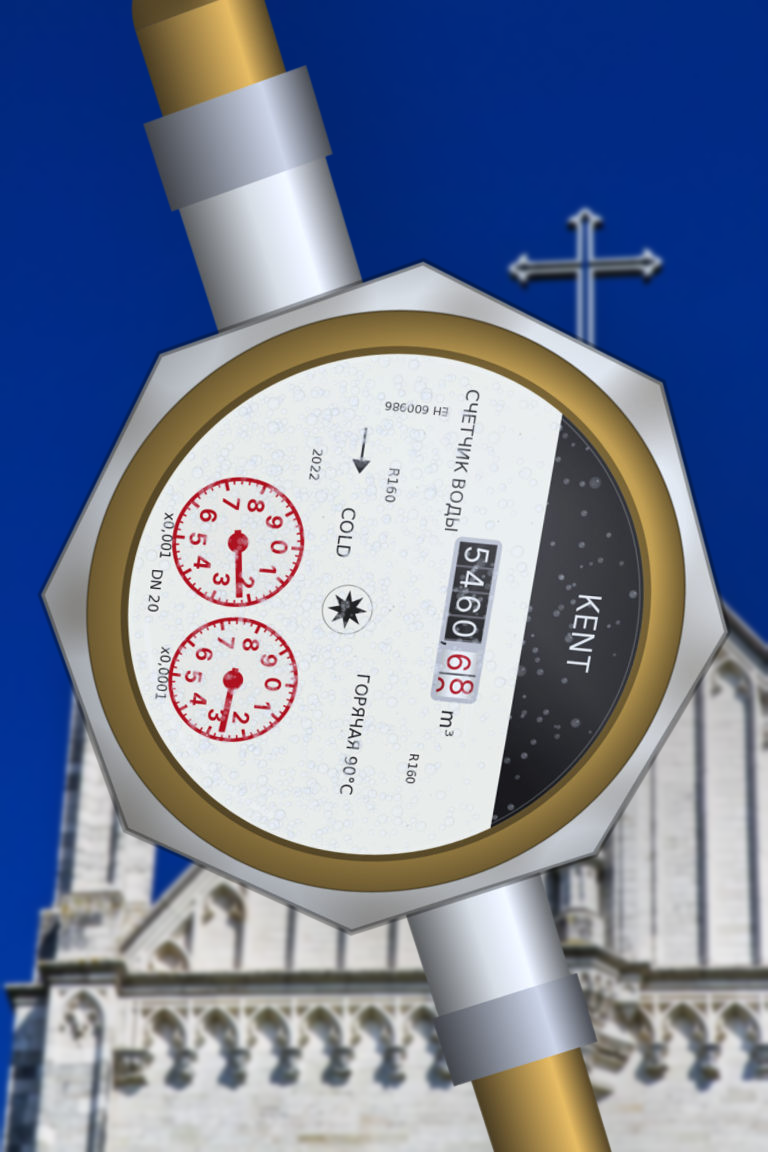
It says 5460.6822 m³
